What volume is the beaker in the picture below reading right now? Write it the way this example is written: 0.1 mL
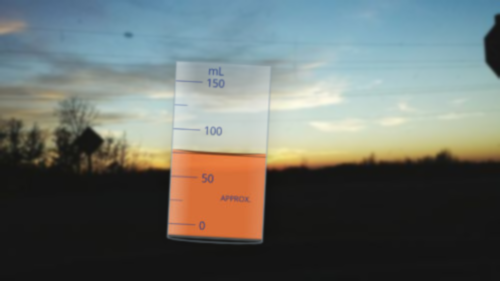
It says 75 mL
